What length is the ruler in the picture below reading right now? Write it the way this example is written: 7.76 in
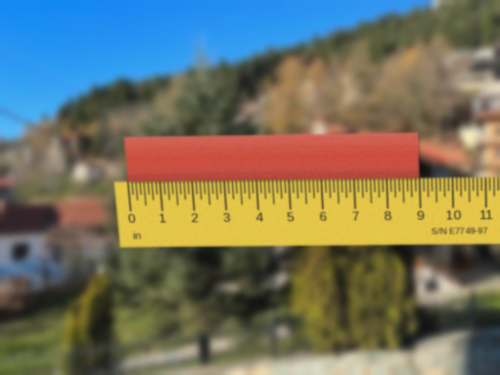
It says 9 in
